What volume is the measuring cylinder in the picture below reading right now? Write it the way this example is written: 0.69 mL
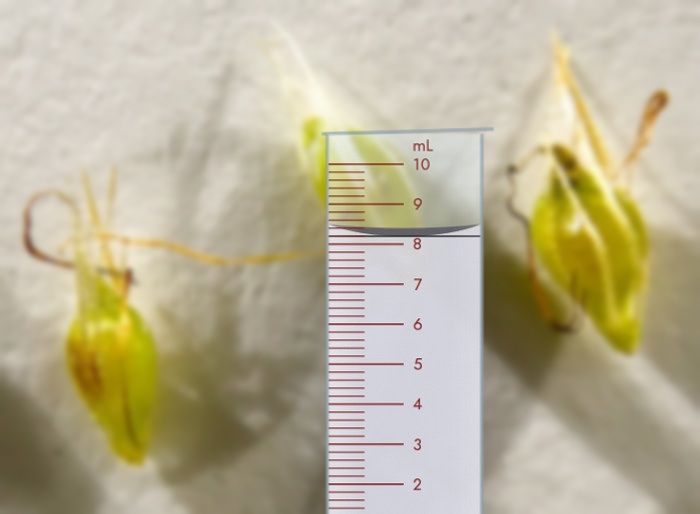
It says 8.2 mL
